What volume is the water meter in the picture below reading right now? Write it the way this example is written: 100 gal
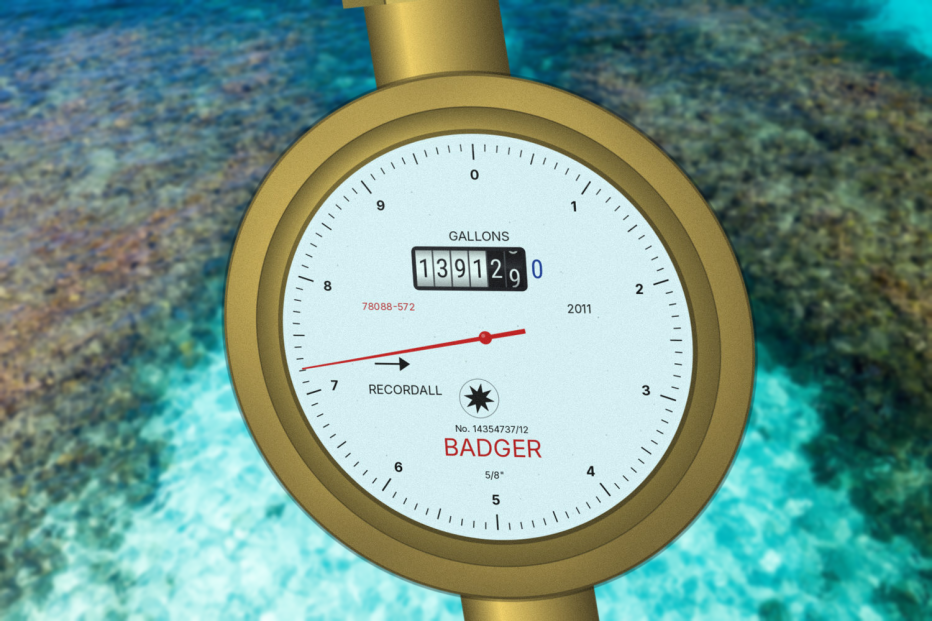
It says 1391287.2 gal
